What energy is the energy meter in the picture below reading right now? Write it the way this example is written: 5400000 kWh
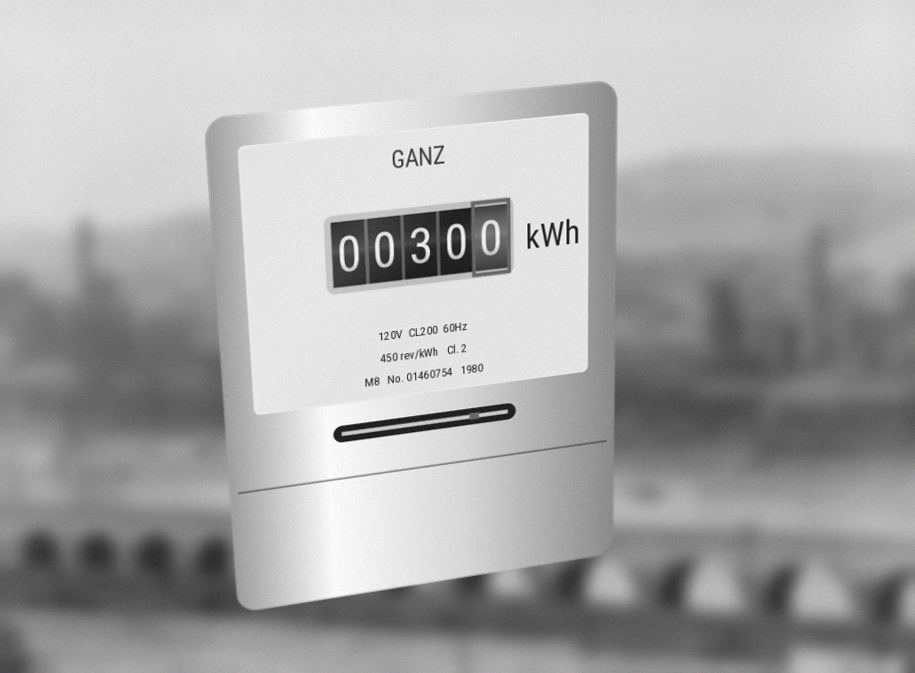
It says 30.0 kWh
